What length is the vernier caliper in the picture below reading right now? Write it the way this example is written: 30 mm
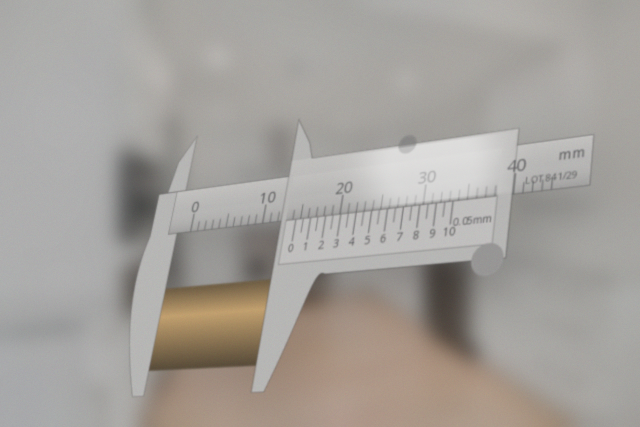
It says 14.4 mm
